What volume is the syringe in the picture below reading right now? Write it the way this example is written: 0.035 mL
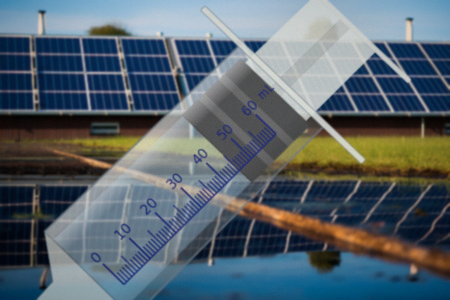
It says 45 mL
